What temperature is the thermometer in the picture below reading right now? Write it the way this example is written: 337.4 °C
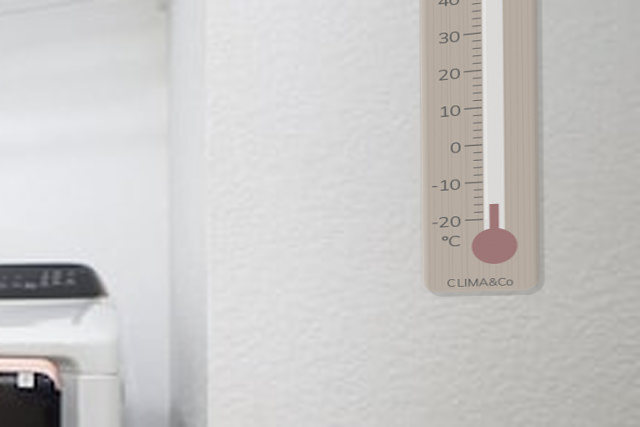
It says -16 °C
